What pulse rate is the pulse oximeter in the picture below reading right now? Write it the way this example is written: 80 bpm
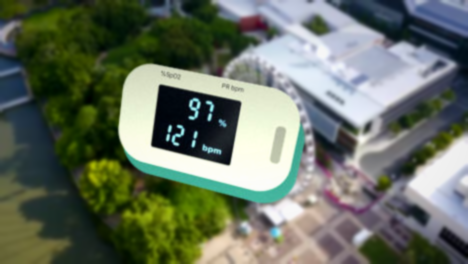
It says 121 bpm
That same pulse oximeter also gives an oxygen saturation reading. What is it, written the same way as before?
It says 97 %
